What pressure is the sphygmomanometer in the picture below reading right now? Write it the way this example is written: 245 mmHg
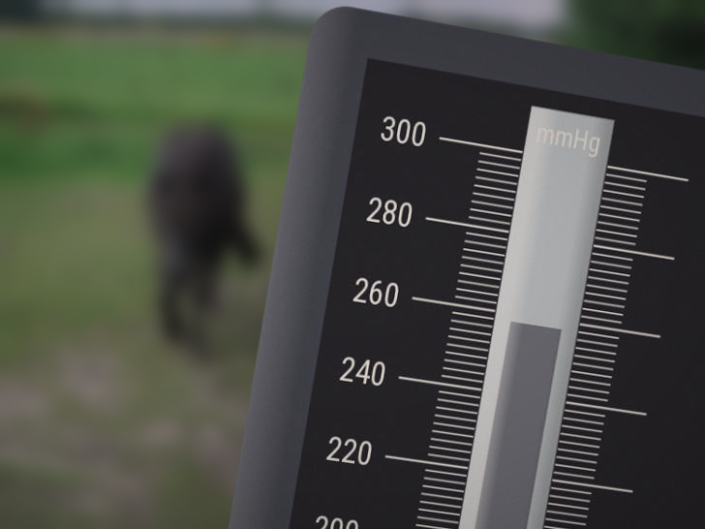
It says 258 mmHg
